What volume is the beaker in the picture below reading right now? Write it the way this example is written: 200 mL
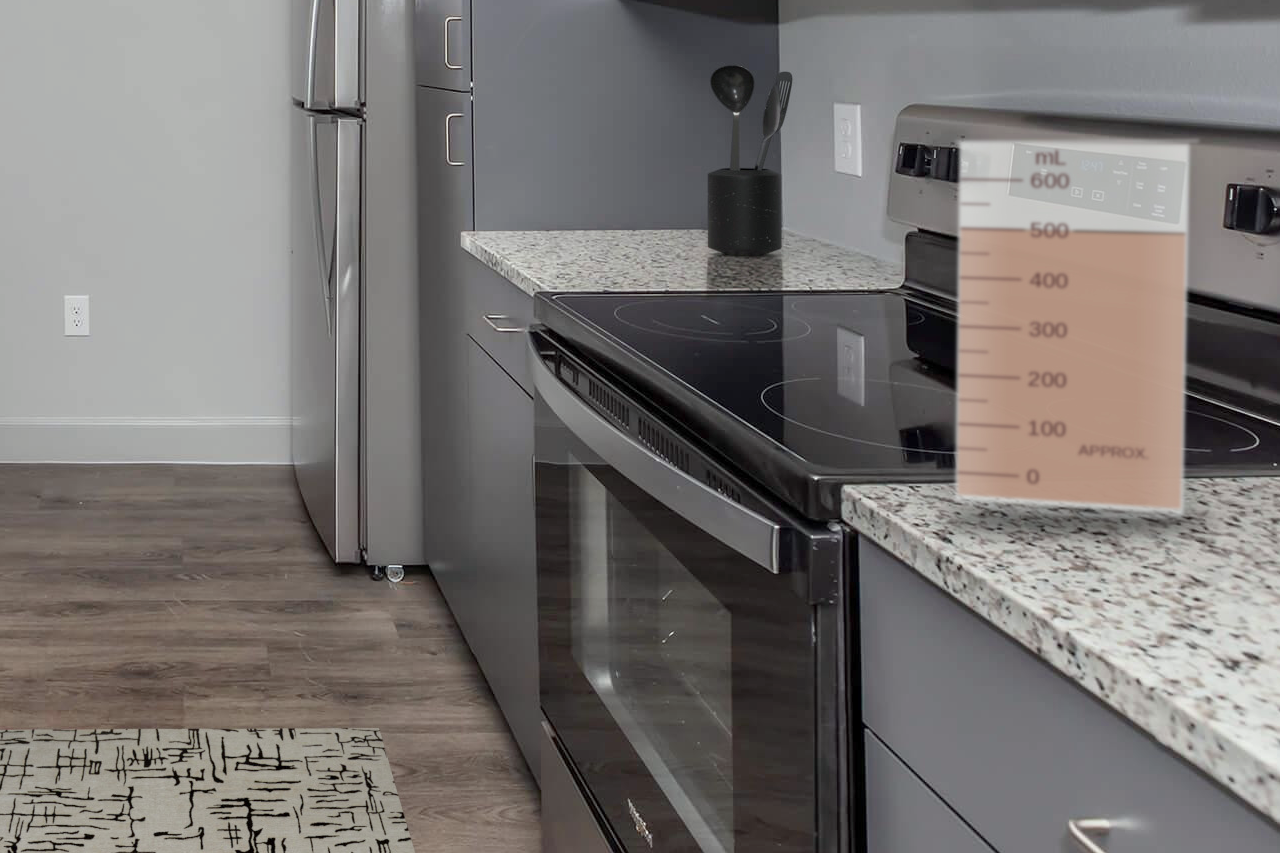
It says 500 mL
